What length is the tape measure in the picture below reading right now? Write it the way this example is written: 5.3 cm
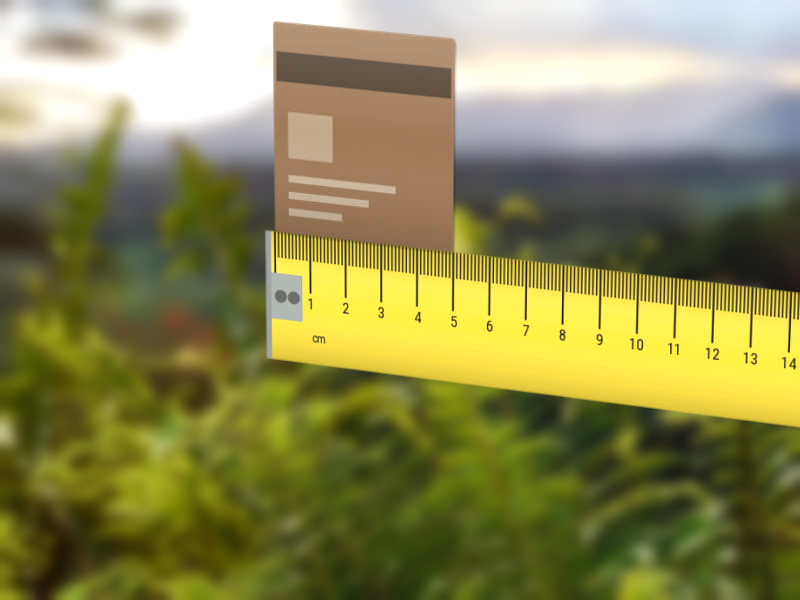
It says 5 cm
